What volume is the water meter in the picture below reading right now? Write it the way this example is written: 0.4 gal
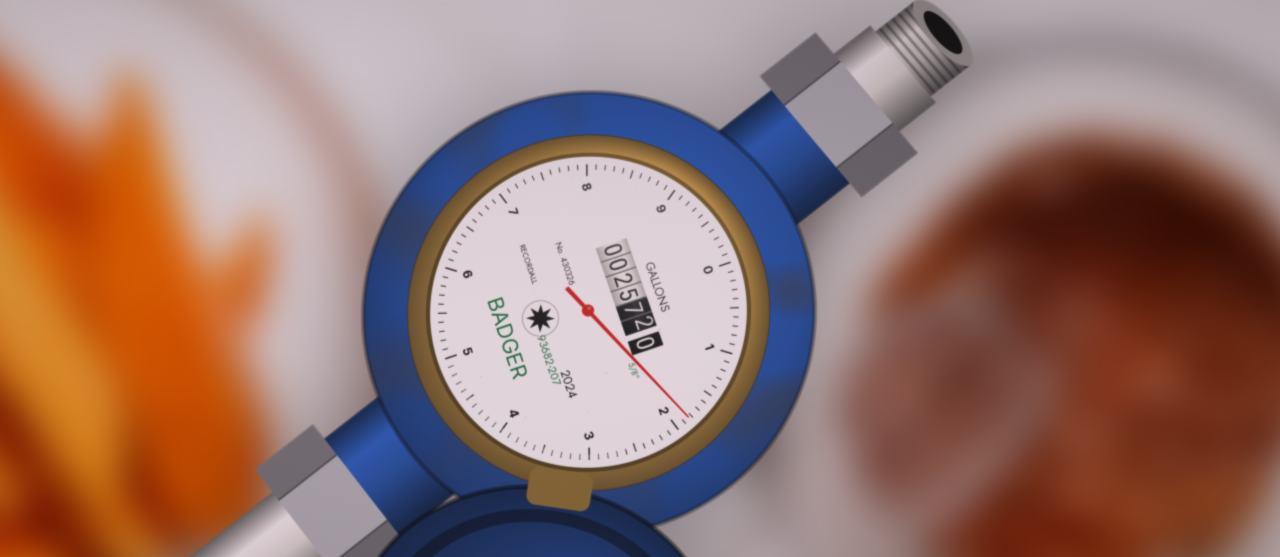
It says 25721.8 gal
